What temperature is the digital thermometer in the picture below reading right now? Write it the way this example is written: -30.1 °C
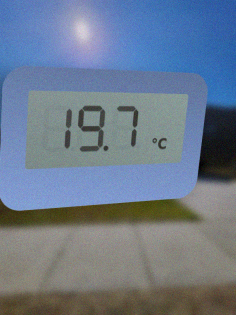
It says 19.7 °C
